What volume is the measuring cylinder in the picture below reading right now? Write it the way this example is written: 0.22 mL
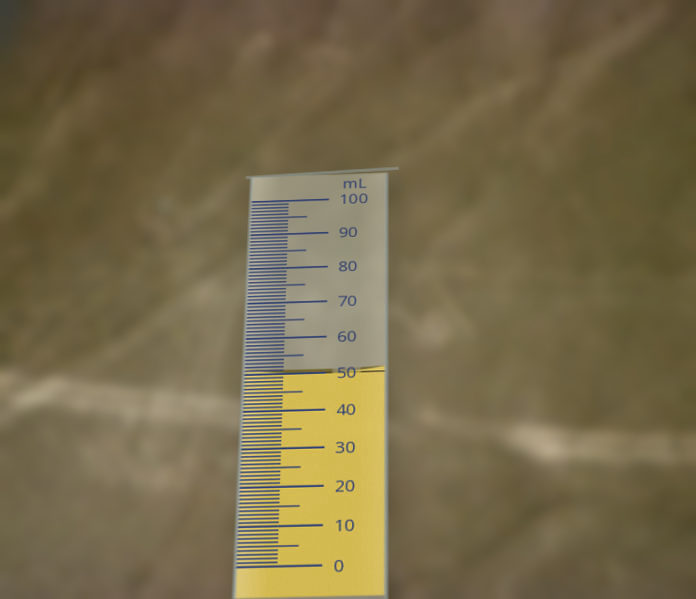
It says 50 mL
